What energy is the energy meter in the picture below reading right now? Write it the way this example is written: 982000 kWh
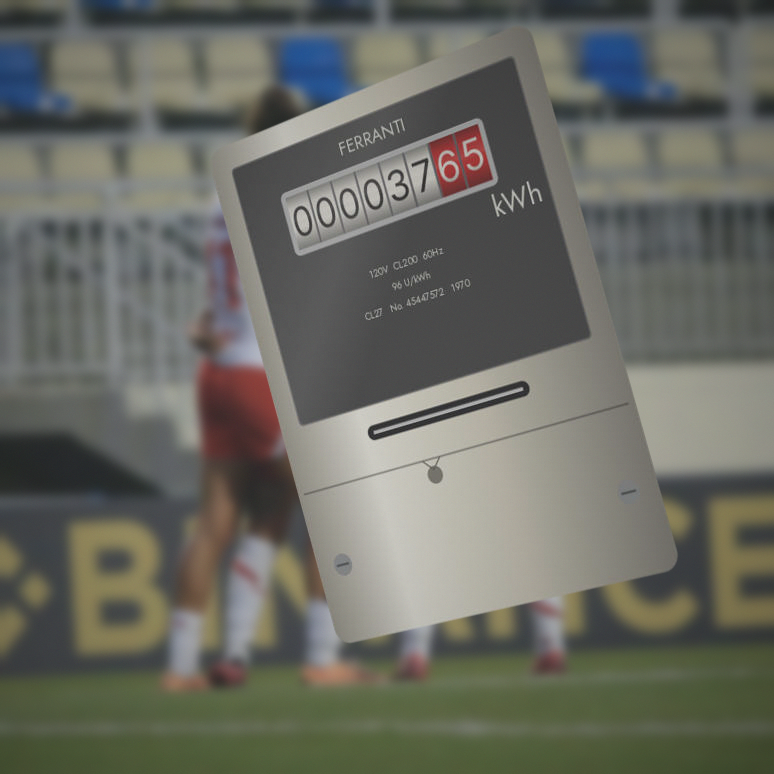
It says 37.65 kWh
